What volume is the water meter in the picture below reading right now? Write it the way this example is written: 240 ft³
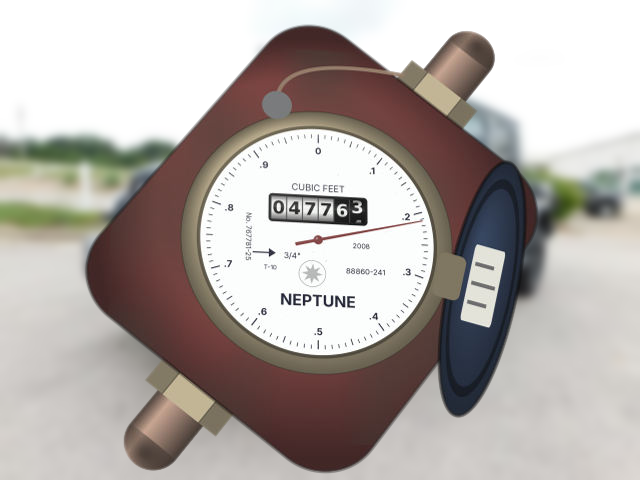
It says 47763.21 ft³
